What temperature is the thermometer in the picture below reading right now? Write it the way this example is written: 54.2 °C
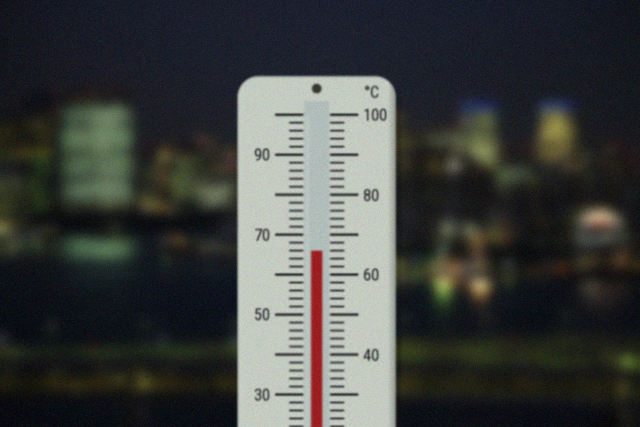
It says 66 °C
